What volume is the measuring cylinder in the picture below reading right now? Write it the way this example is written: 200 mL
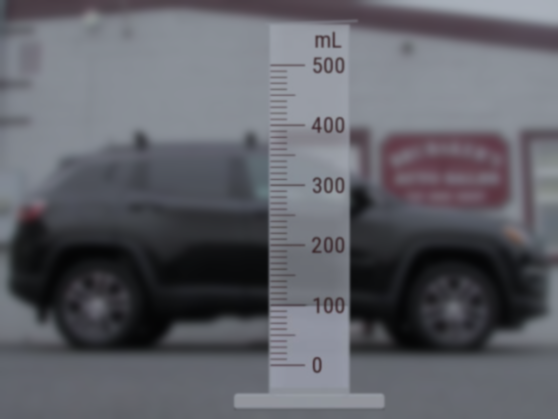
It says 100 mL
